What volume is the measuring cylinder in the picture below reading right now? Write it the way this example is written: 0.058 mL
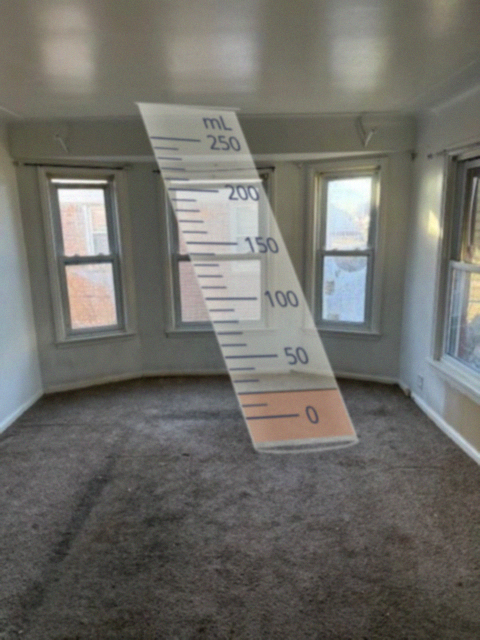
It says 20 mL
